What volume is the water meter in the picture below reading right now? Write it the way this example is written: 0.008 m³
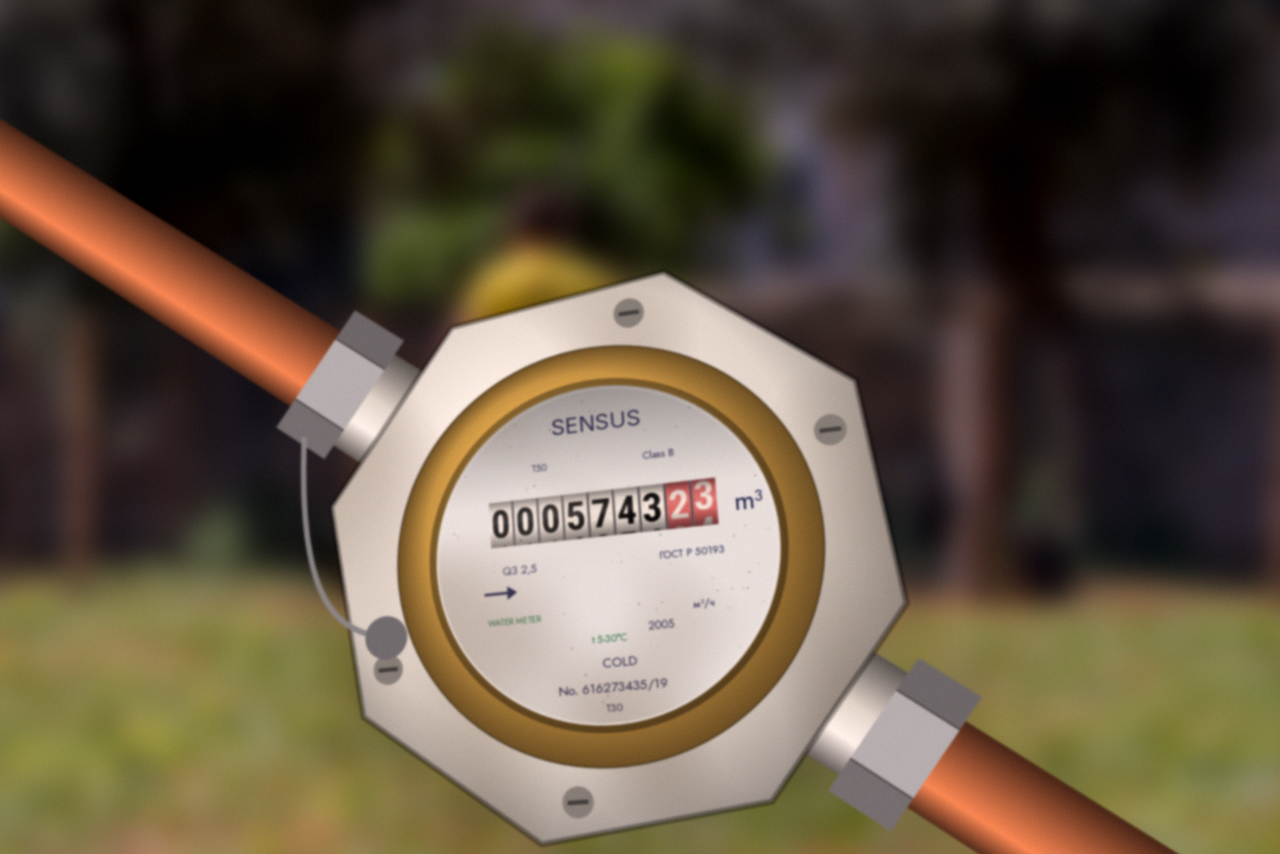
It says 5743.23 m³
